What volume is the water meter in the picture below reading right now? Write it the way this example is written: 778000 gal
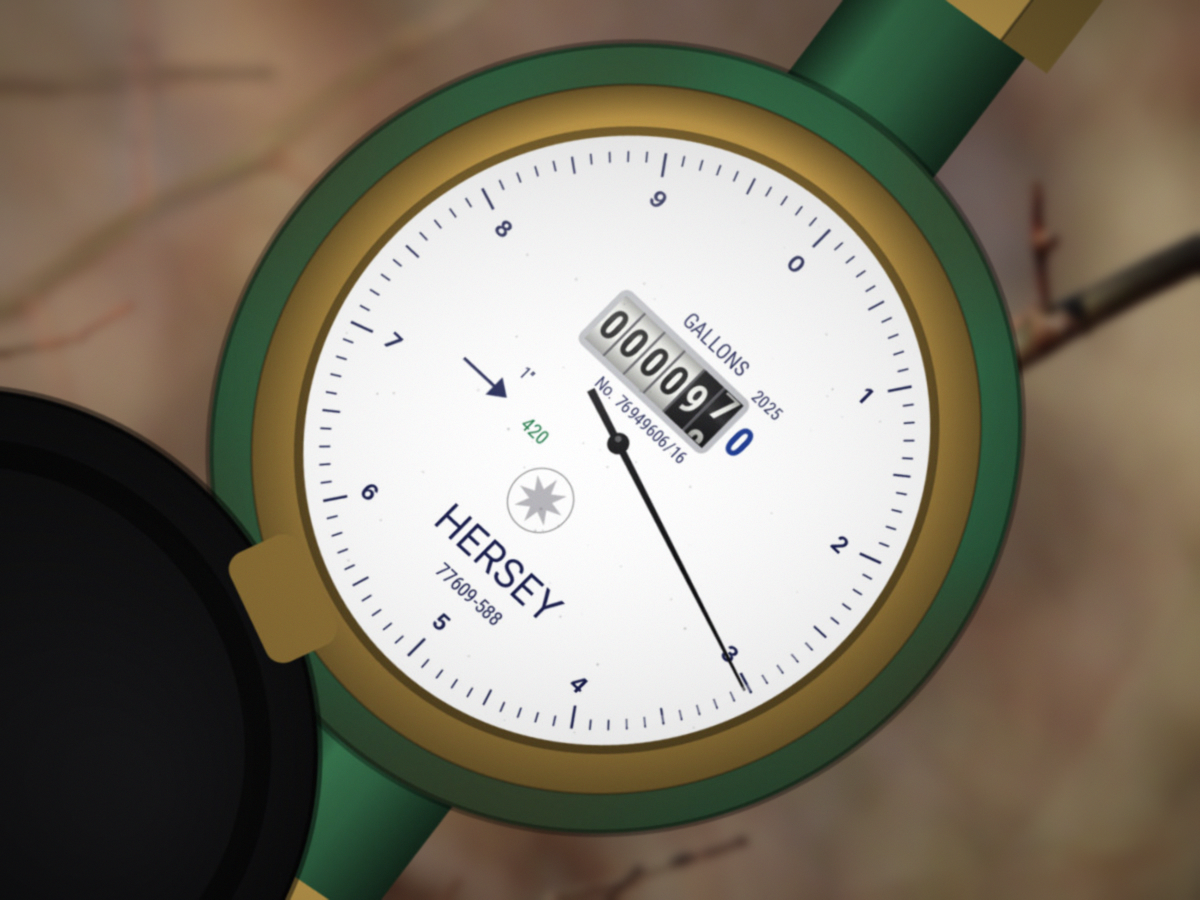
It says 973.0 gal
